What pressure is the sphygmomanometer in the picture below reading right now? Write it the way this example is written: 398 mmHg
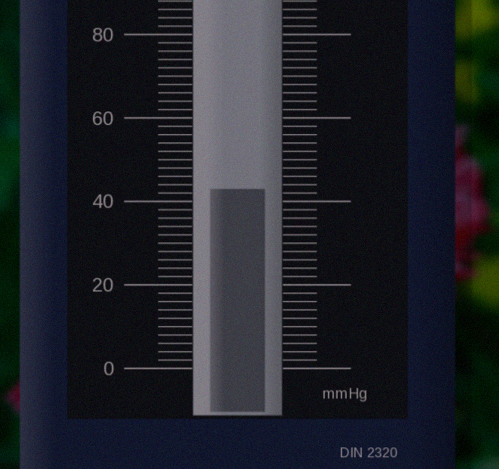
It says 43 mmHg
